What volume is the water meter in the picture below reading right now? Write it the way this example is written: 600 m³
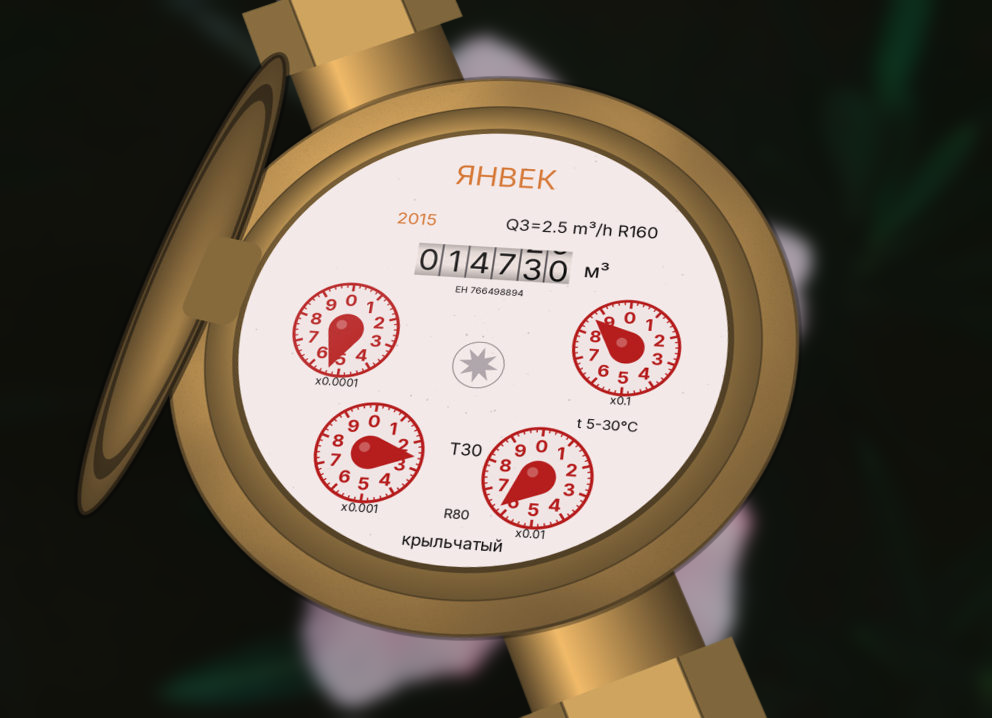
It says 14729.8625 m³
